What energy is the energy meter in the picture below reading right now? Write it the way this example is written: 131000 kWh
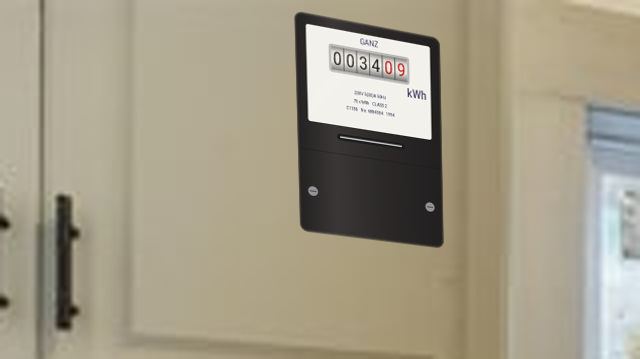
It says 34.09 kWh
